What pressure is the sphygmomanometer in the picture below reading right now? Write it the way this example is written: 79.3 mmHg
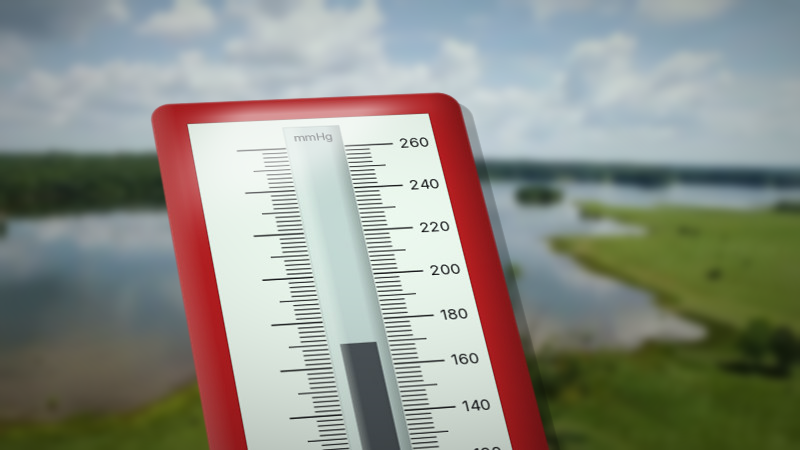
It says 170 mmHg
